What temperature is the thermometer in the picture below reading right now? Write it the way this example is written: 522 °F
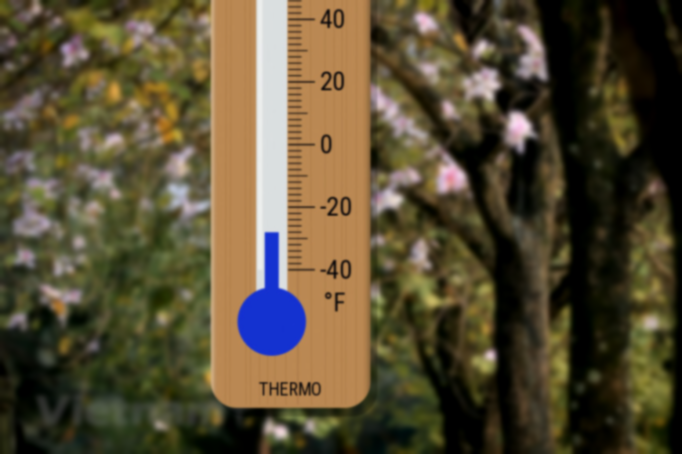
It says -28 °F
